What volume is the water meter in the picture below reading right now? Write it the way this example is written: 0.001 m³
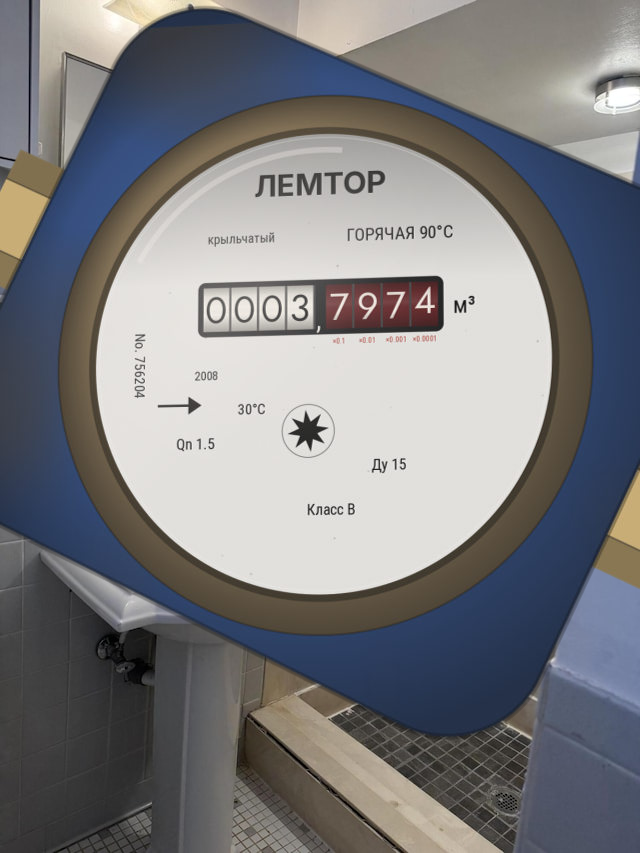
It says 3.7974 m³
